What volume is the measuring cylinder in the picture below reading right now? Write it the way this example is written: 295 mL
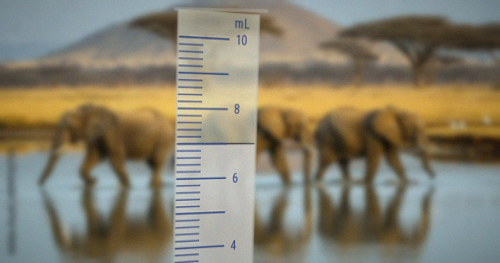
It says 7 mL
